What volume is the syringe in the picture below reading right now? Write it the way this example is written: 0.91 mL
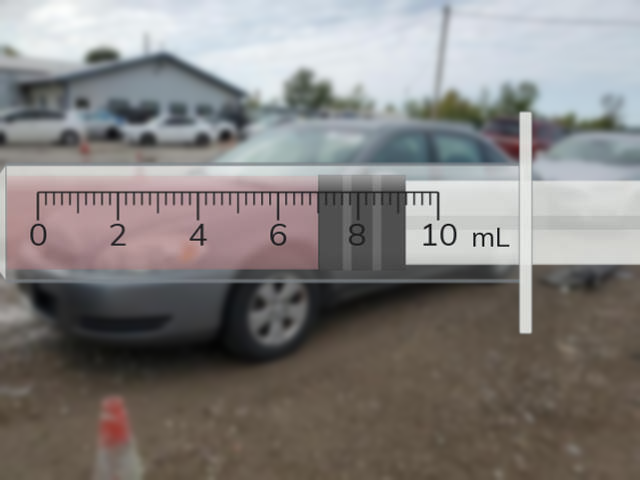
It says 7 mL
